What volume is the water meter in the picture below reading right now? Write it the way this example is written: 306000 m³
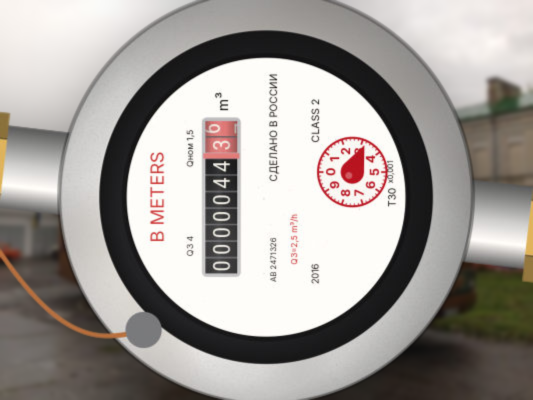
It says 44.363 m³
